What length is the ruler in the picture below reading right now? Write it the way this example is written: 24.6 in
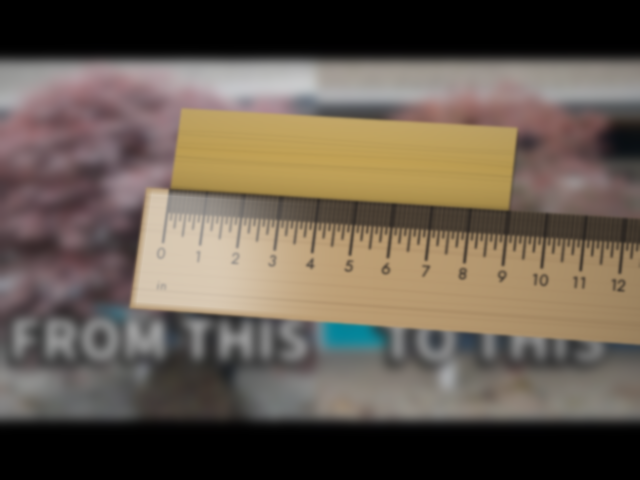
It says 9 in
